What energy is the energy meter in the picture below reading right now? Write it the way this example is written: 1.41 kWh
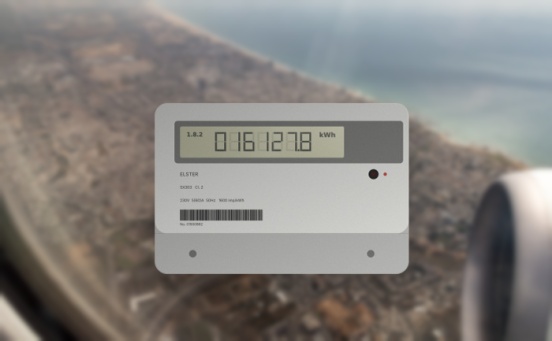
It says 16127.8 kWh
